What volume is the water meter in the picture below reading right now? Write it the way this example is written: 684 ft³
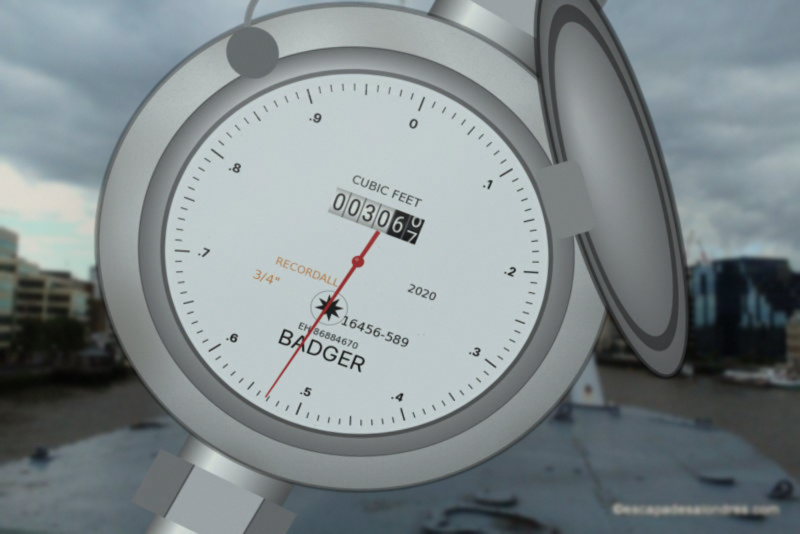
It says 3066.53 ft³
